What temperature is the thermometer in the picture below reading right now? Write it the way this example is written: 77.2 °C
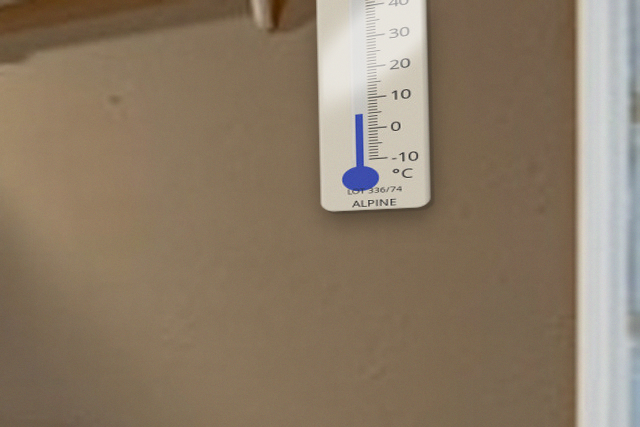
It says 5 °C
